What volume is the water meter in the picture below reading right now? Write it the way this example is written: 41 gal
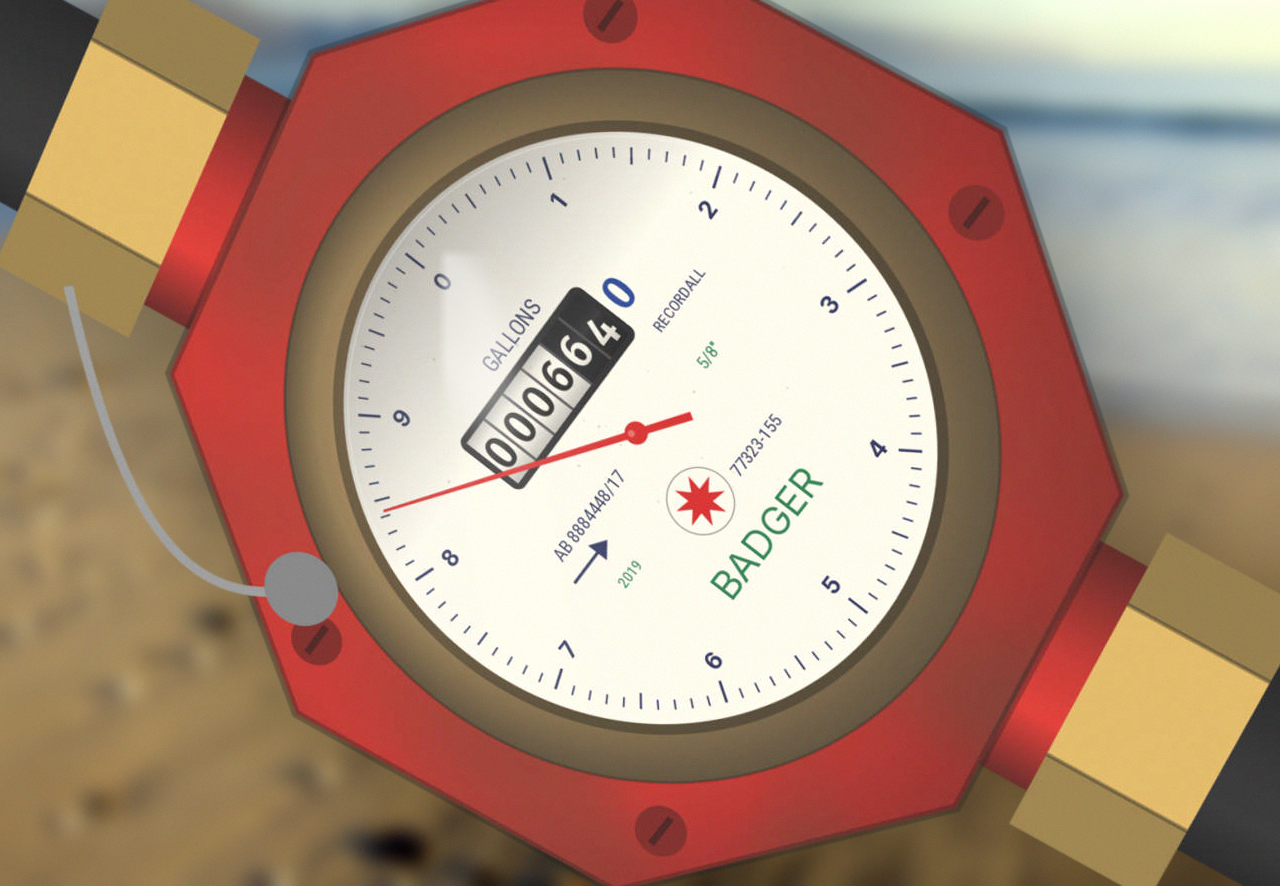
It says 6638.4 gal
